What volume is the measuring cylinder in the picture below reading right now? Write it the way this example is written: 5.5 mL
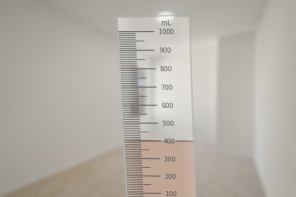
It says 400 mL
